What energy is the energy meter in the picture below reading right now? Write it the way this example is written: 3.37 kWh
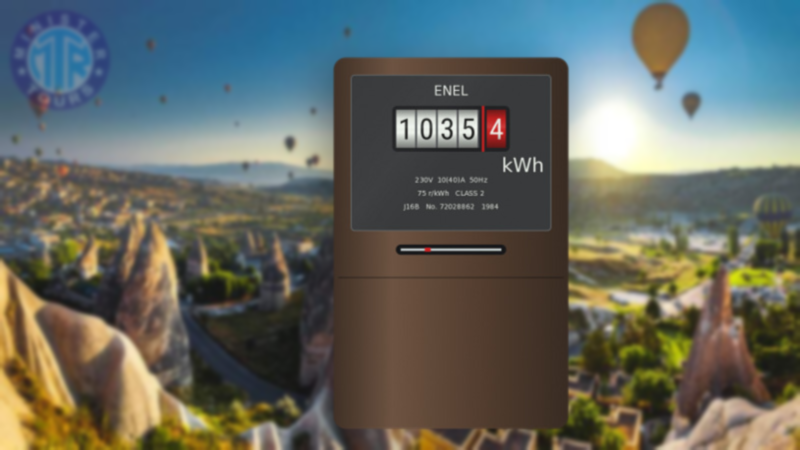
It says 1035.4 kWh
